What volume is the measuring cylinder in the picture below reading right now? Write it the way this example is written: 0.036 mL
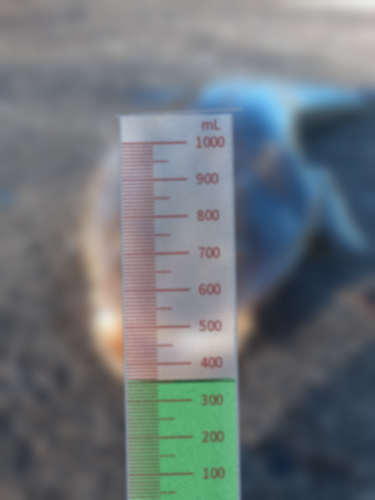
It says 350 mL
